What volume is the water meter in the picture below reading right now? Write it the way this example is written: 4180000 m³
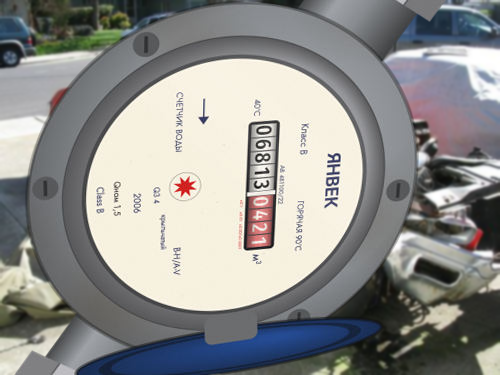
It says 6813.0421 m³
